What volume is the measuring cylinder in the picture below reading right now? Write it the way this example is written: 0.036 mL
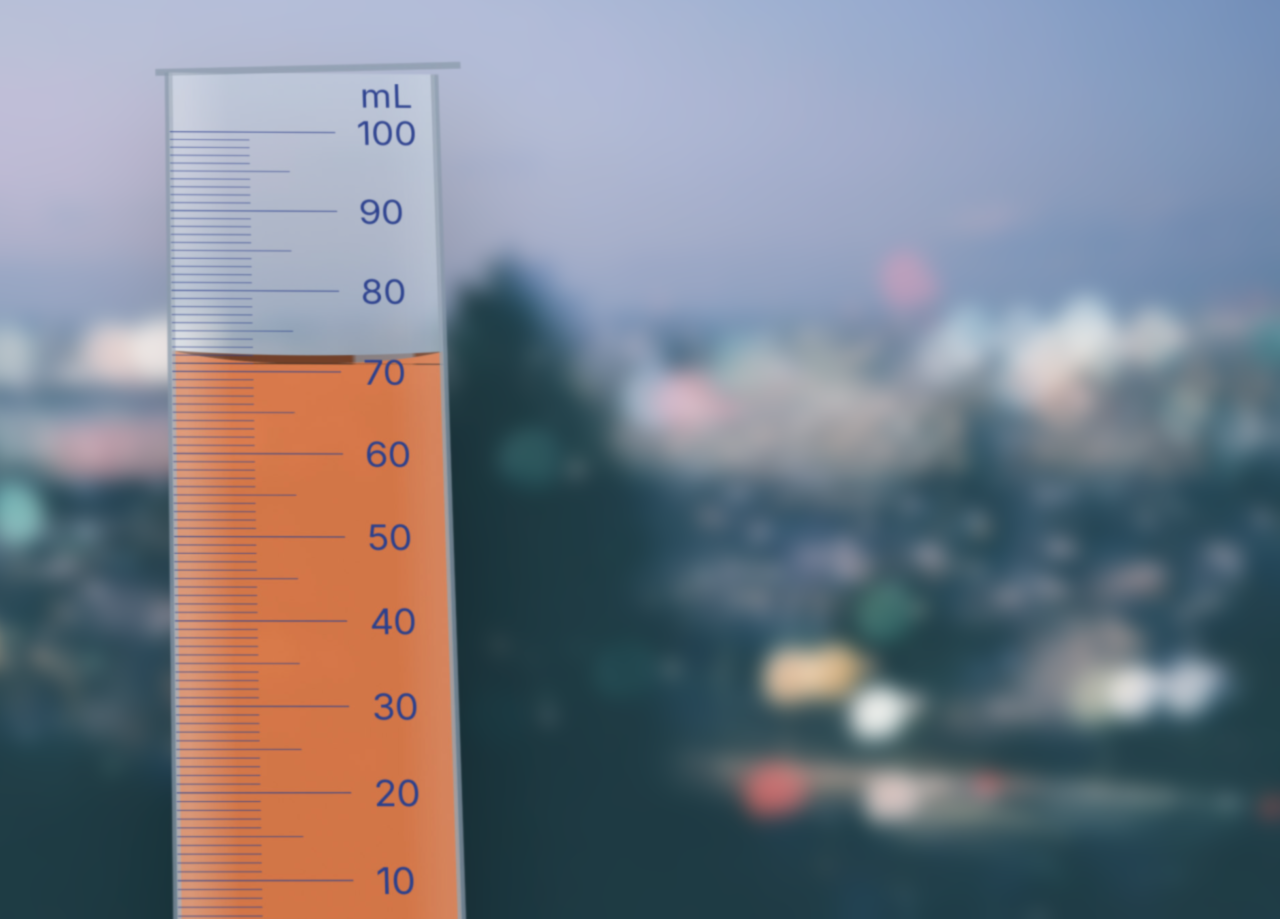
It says 71 mL
